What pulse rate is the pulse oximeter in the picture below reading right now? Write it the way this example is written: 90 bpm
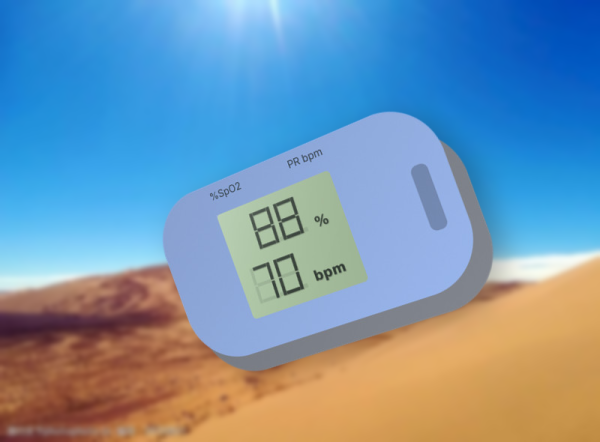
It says 70 bpm
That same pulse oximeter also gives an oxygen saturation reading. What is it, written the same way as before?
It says 88 %
